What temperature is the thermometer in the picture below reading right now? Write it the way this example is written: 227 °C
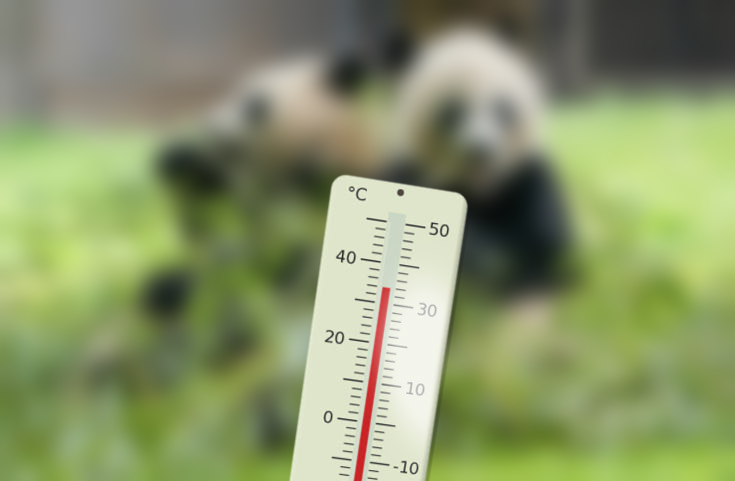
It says 34 °C
